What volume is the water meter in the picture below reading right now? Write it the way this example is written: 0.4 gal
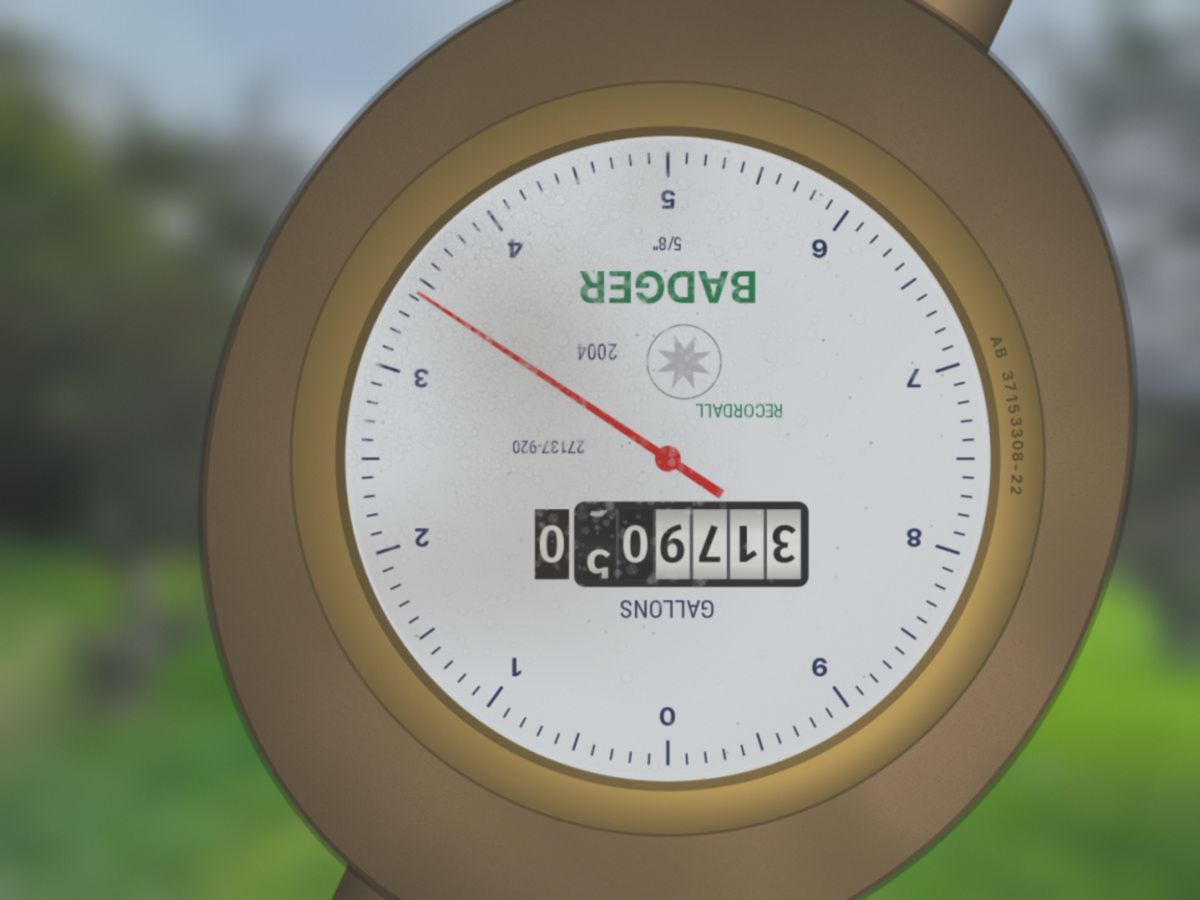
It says 3179053.4 gal
